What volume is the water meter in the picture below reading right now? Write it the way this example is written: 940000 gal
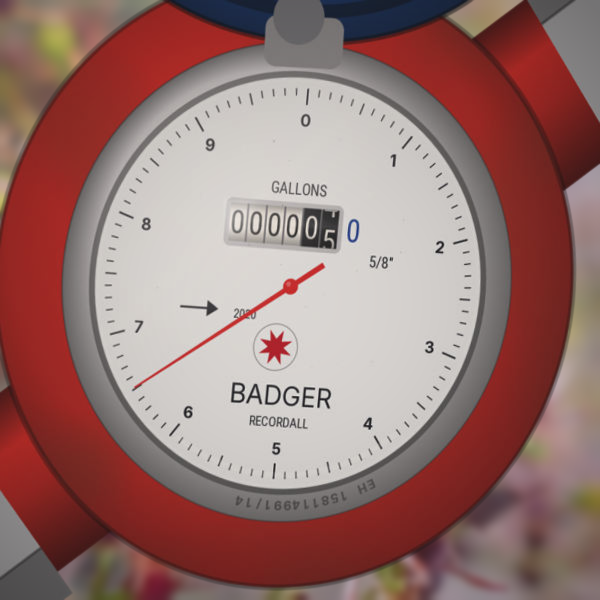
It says 46.5 gal
